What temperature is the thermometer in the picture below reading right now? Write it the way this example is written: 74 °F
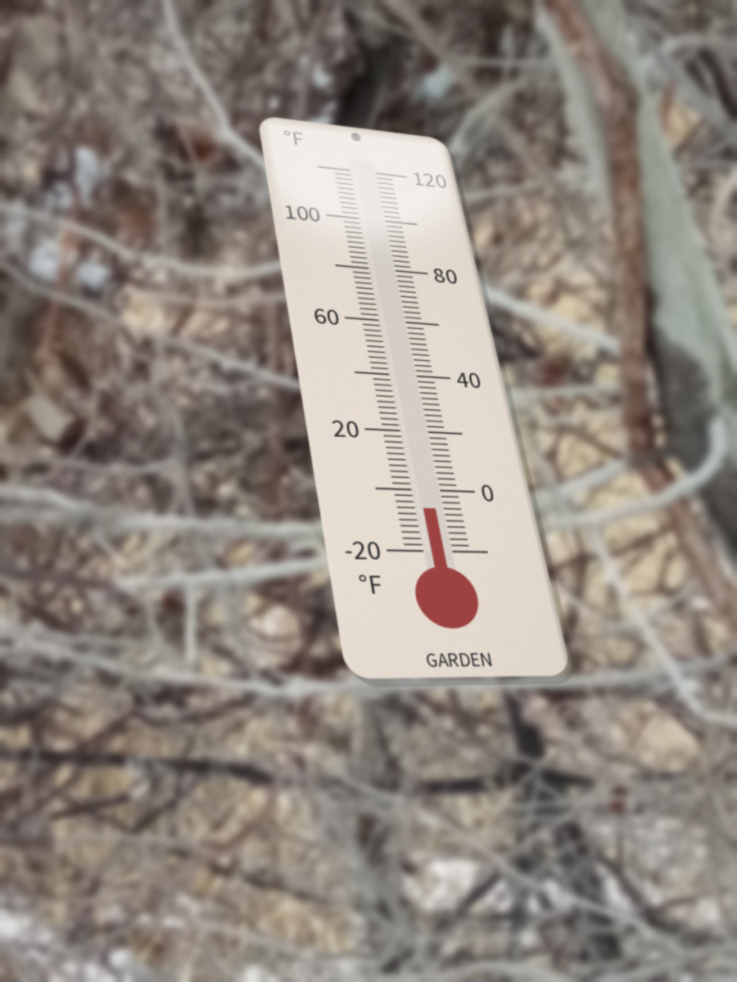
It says -6 °F
